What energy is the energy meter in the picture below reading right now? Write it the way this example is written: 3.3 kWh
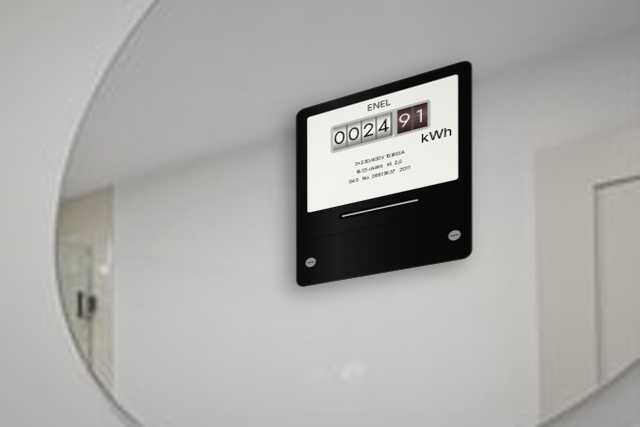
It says 24.91 kWh
